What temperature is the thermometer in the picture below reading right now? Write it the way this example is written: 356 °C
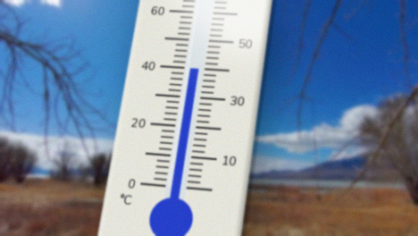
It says 40 °C
